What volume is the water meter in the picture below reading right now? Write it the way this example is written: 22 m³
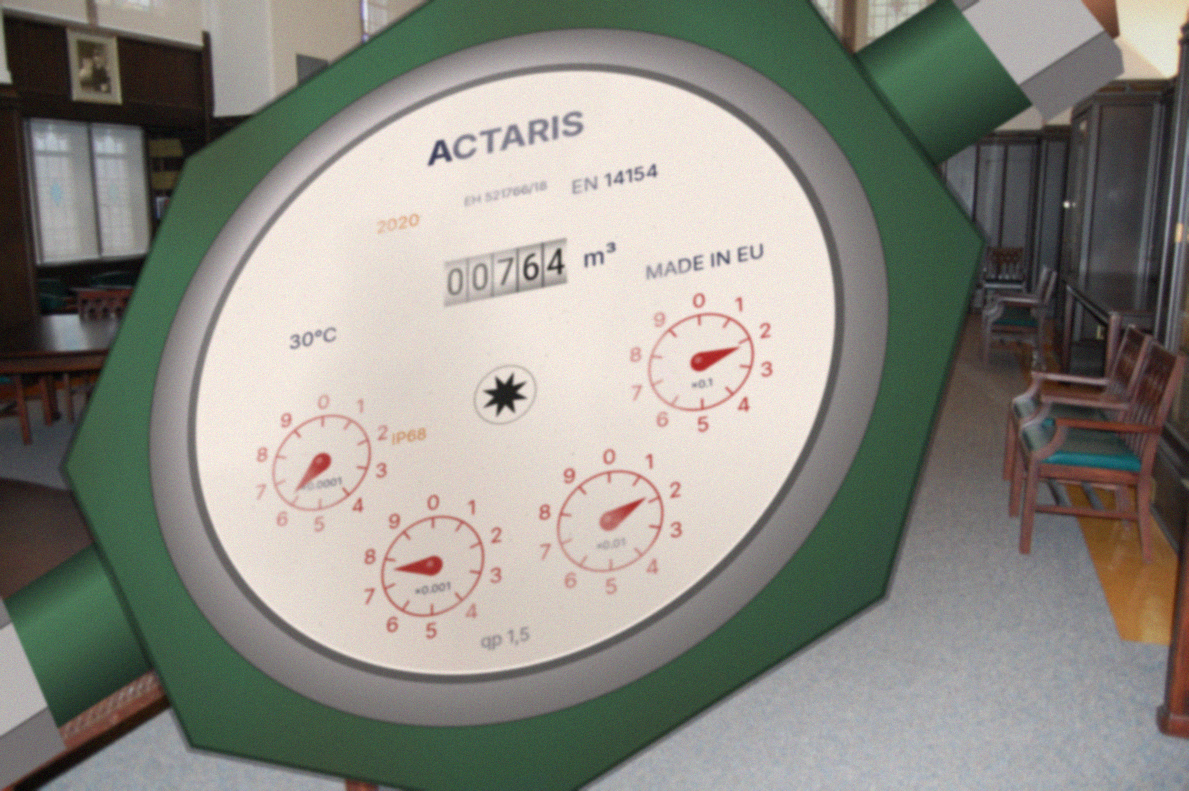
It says 764.2176 m³
